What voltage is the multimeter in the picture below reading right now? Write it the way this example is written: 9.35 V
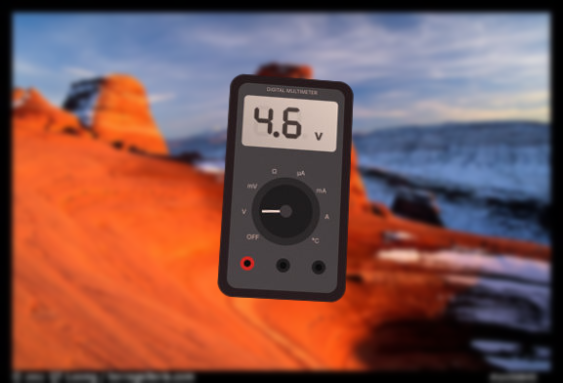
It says 4.6 V
